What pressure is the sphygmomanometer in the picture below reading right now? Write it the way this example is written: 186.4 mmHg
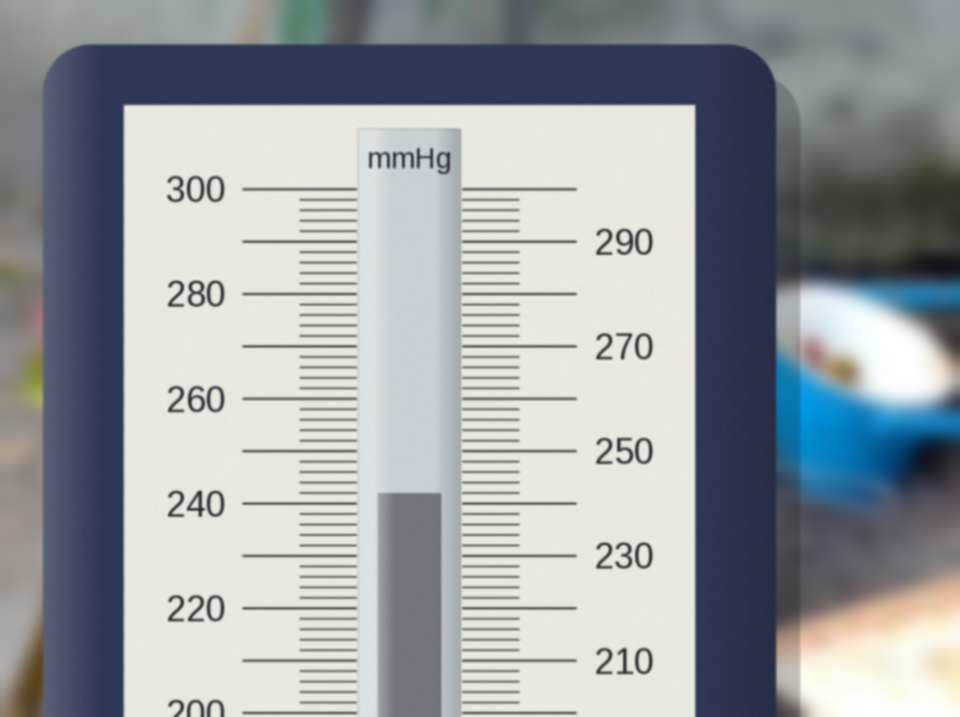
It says 242 mmHg
